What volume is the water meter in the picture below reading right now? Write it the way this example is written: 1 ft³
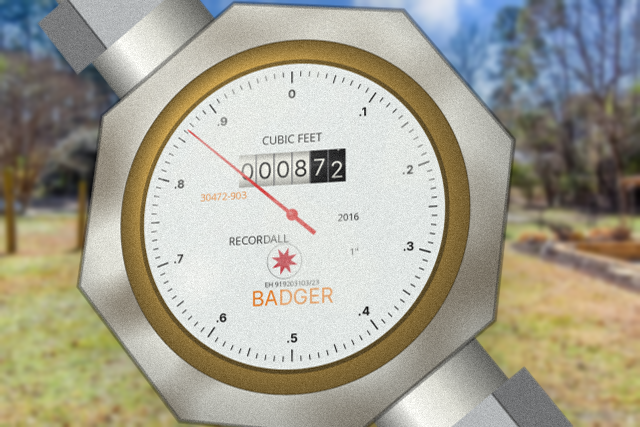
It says 871.86 ft³
